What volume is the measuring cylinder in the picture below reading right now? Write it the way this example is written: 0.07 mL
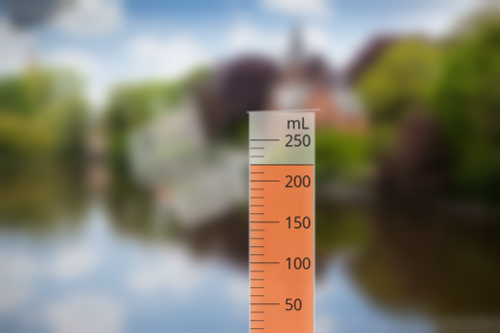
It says 220 mL
